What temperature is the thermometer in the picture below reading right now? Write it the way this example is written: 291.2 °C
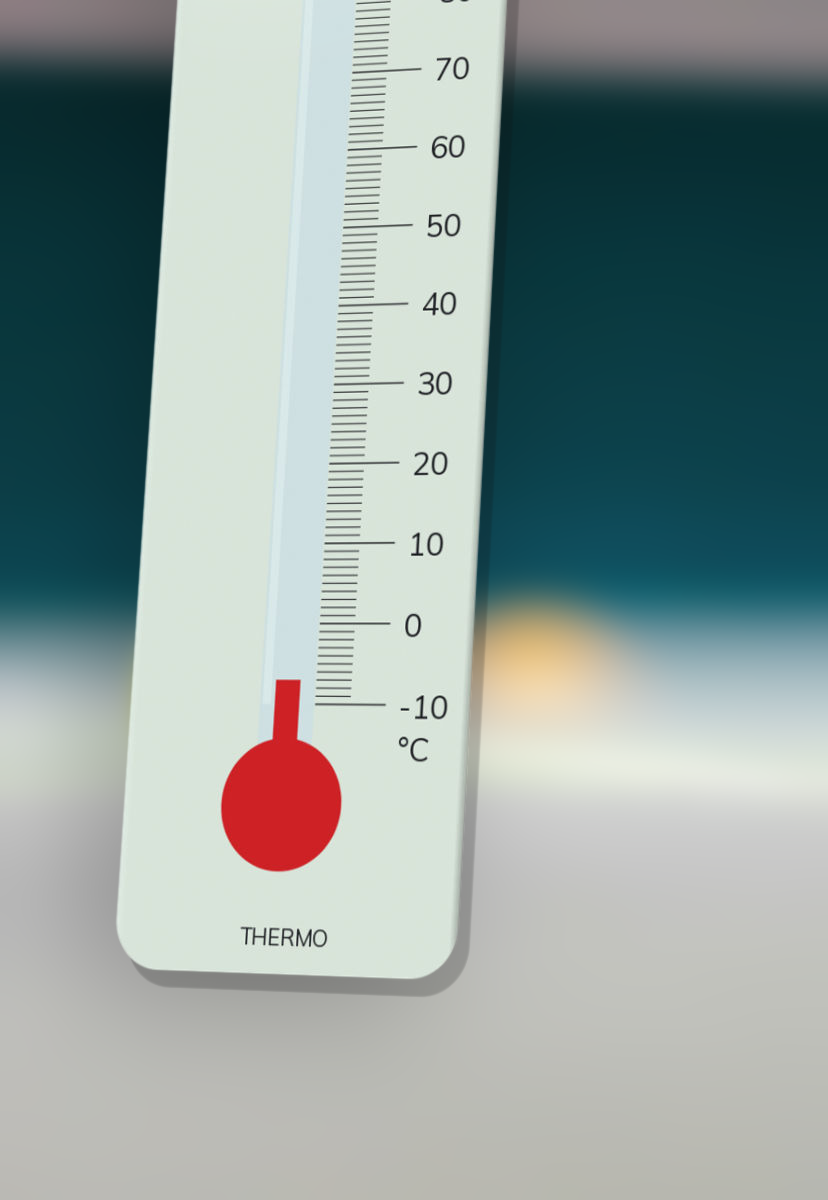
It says -7 °C
